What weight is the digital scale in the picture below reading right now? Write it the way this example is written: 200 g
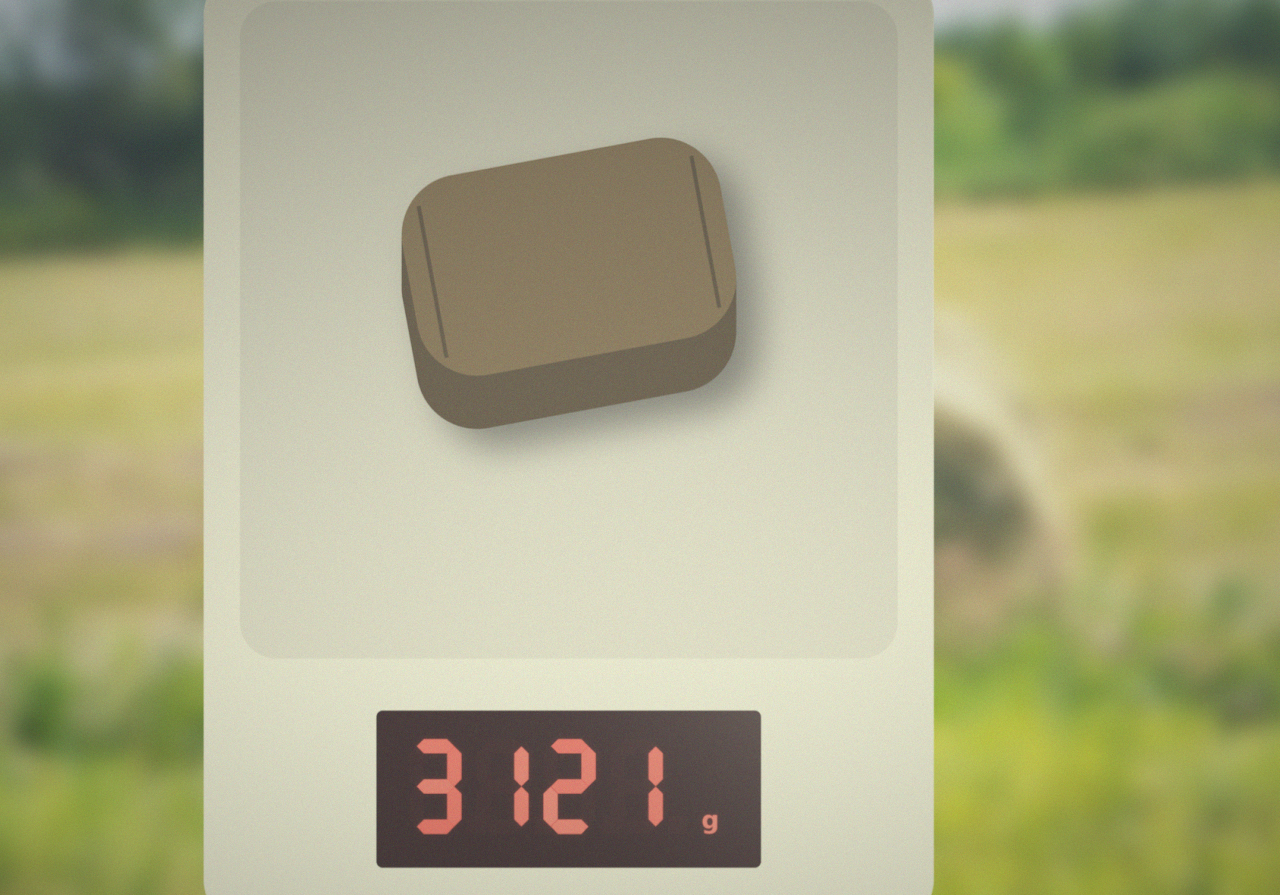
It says 3121 g
